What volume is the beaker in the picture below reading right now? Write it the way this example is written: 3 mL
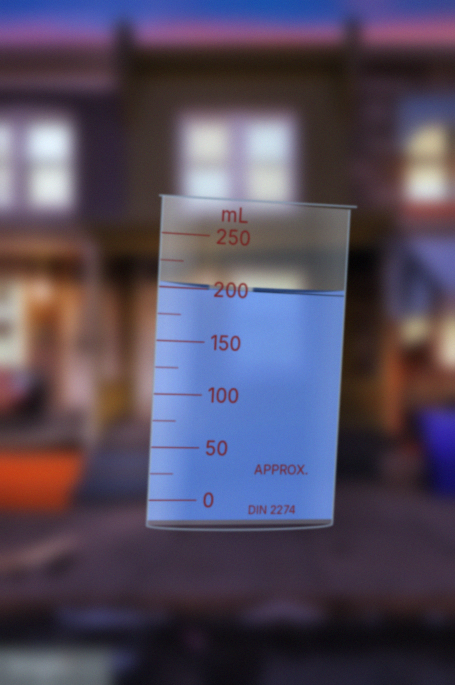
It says 200 mL
